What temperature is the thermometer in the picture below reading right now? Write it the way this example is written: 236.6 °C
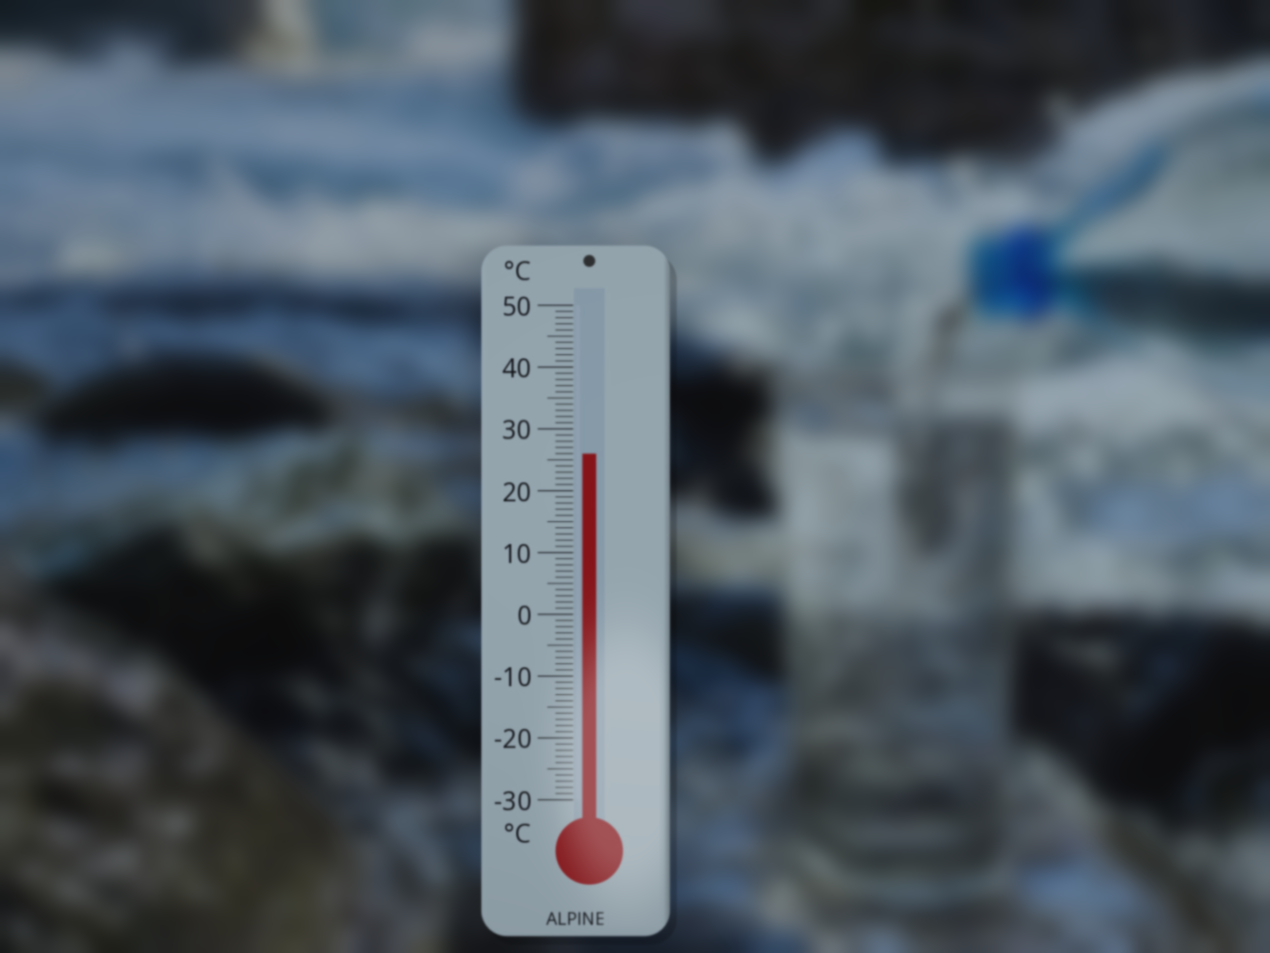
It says 26 °C
